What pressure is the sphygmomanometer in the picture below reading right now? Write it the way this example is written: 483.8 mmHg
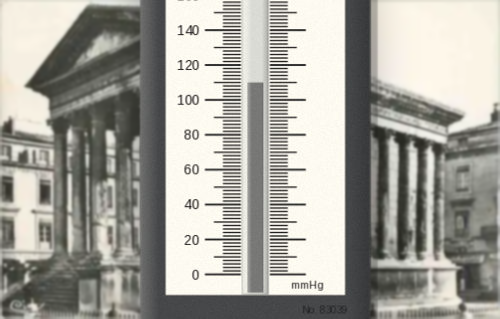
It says 110 mmHg
